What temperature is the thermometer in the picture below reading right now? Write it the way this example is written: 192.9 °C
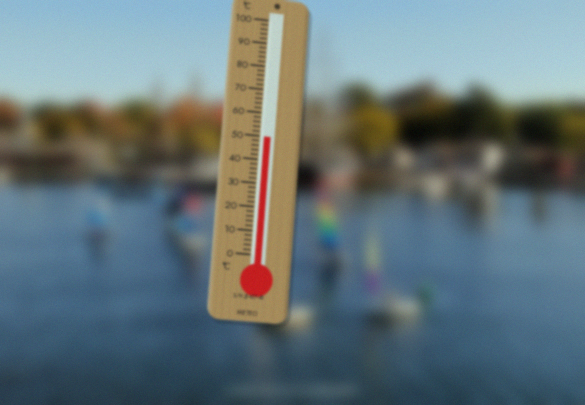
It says 50 °C
